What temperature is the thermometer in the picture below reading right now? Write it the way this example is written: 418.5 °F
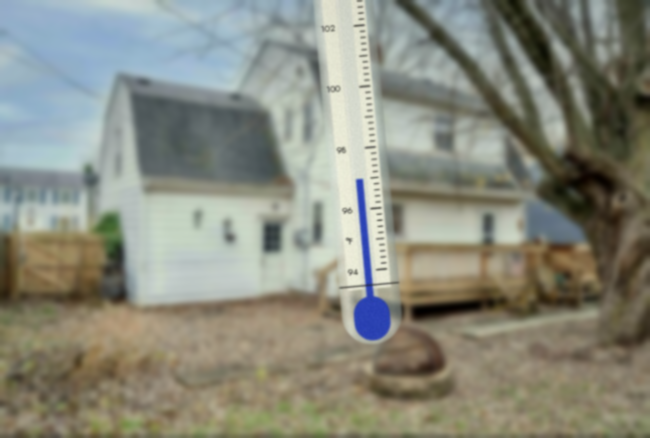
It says 97 °F
